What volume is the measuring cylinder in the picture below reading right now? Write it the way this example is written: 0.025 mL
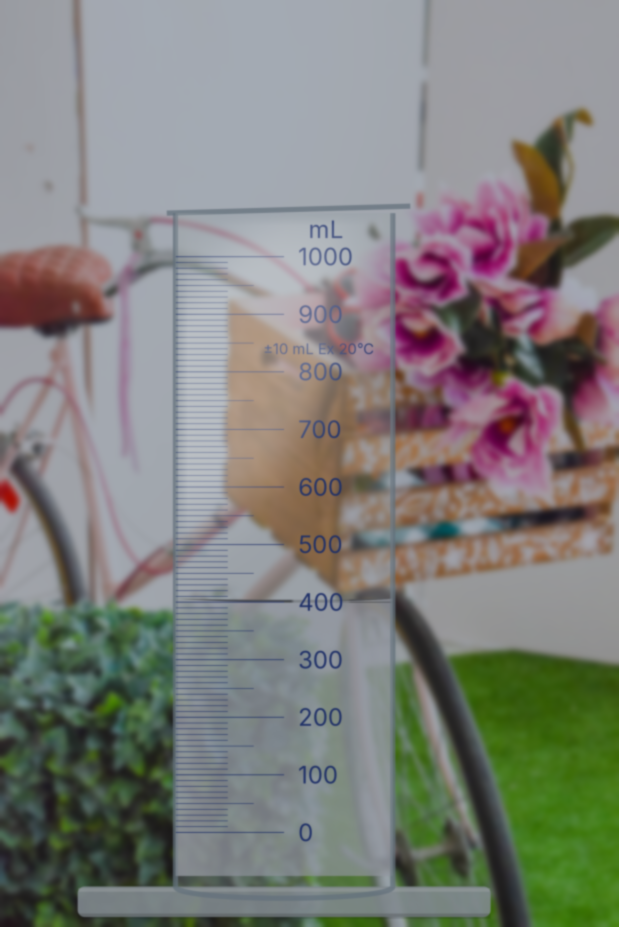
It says 400 mL
